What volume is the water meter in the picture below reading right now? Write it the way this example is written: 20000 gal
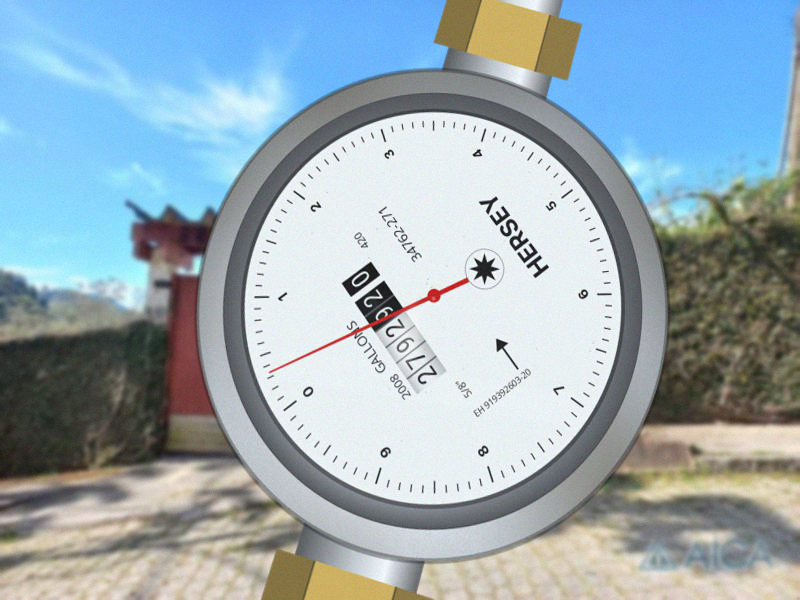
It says 2792920.3 gal
